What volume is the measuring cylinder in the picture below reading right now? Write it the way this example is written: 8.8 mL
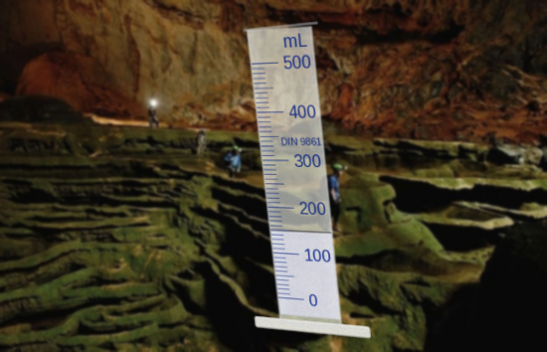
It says 150 mL
